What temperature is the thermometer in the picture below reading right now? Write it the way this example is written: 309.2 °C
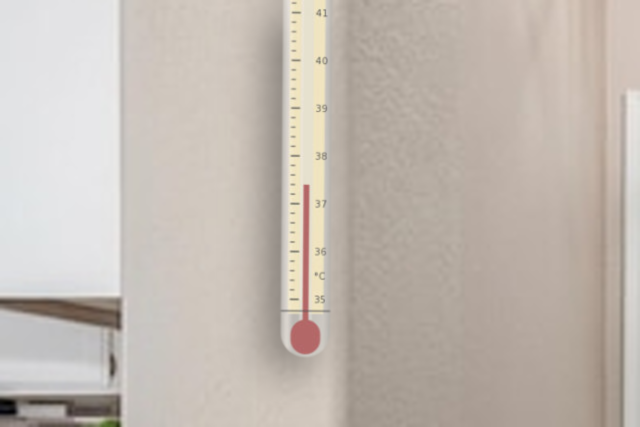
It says 37.4 °C
